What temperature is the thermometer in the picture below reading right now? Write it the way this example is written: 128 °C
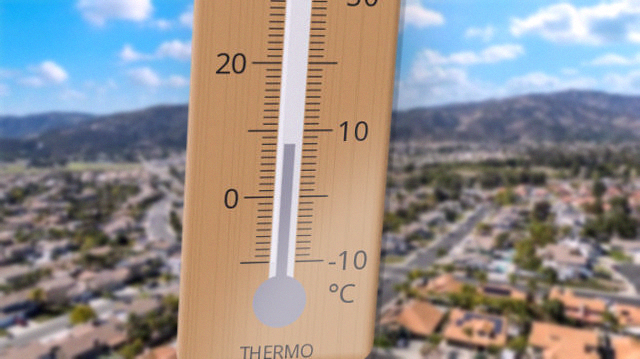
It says 8 °C
